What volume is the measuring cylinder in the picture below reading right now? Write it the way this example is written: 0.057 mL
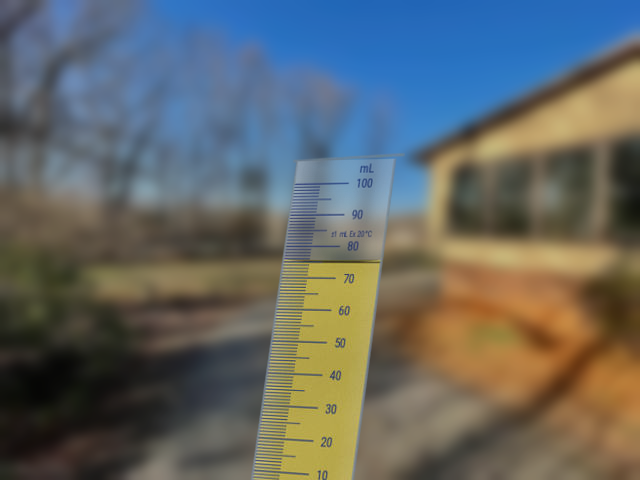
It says 75 mL
